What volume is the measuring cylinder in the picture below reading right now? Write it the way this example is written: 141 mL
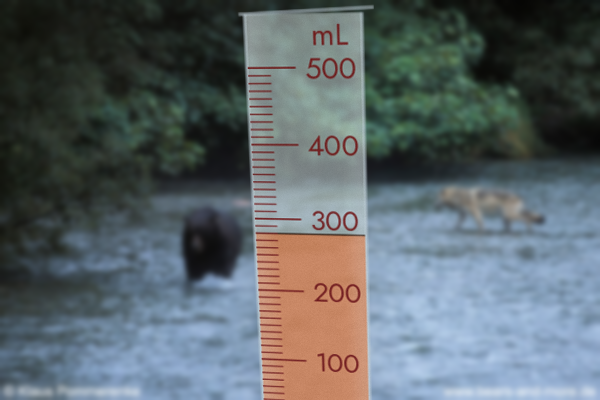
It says 280 mL
